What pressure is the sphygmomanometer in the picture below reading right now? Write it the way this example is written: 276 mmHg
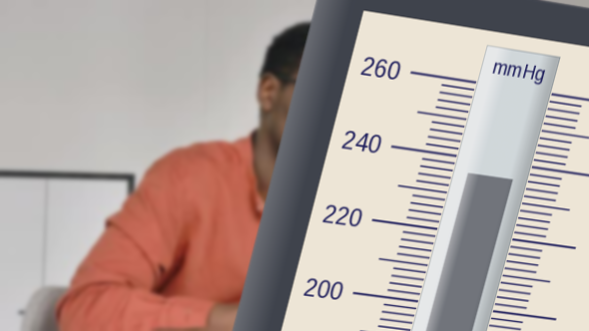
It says 236 mmHg
